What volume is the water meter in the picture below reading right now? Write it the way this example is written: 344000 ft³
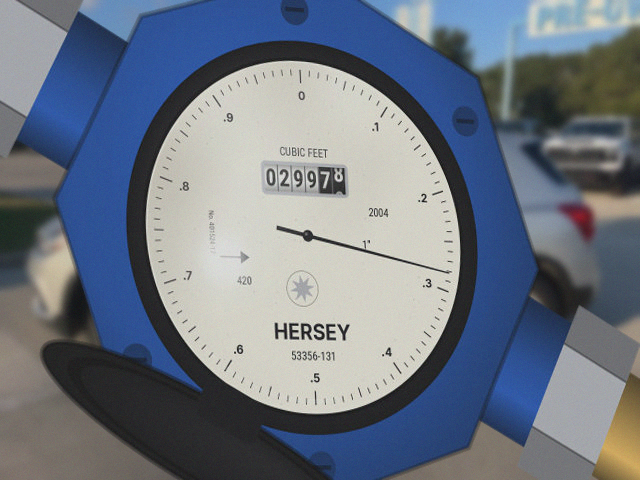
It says 29978.28 ft³
